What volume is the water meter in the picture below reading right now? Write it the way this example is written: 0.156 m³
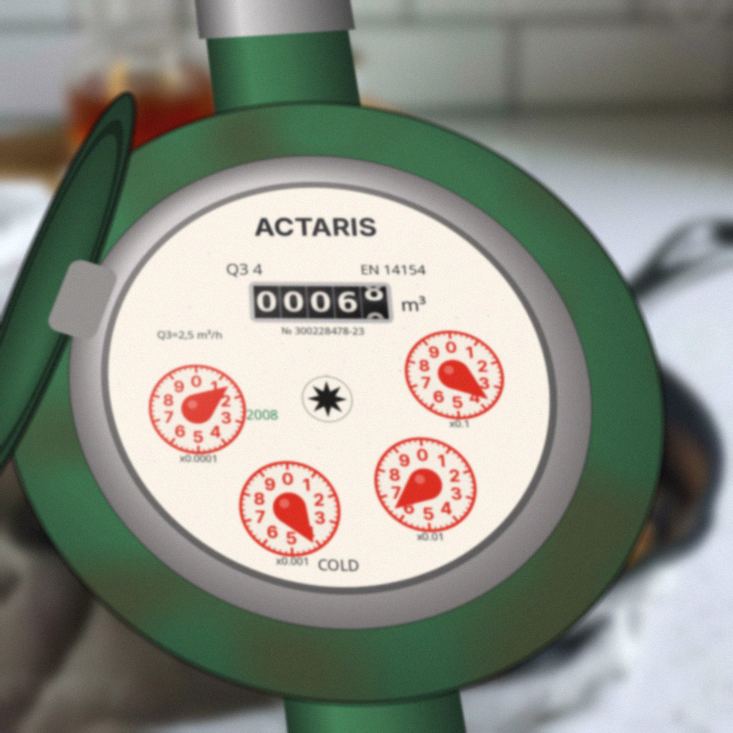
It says 68.3641 m³
